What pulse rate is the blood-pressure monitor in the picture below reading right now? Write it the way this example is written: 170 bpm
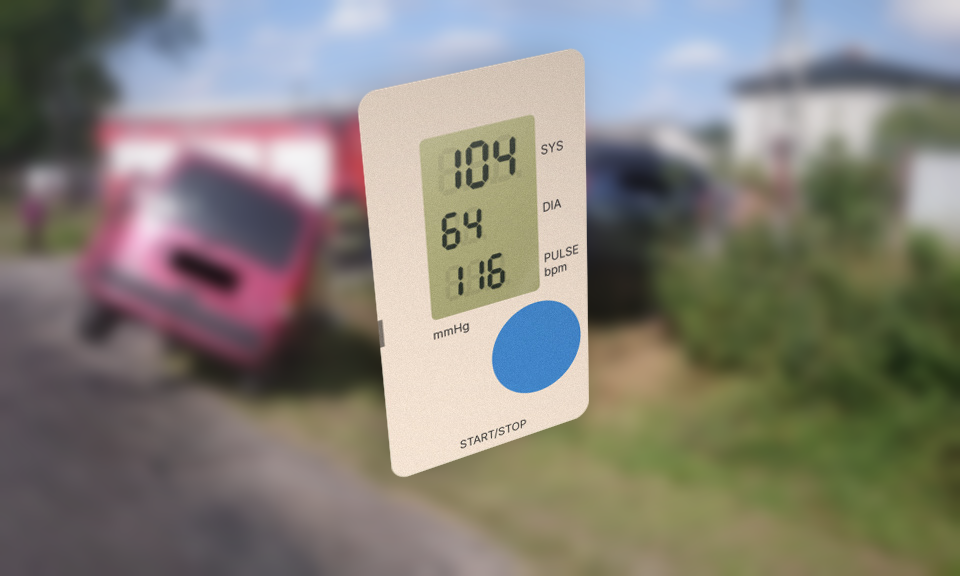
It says 116 bpm
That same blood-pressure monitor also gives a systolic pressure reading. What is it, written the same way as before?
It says 104 mmHg
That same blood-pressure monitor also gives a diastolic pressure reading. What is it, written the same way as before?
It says 64 mmHg
